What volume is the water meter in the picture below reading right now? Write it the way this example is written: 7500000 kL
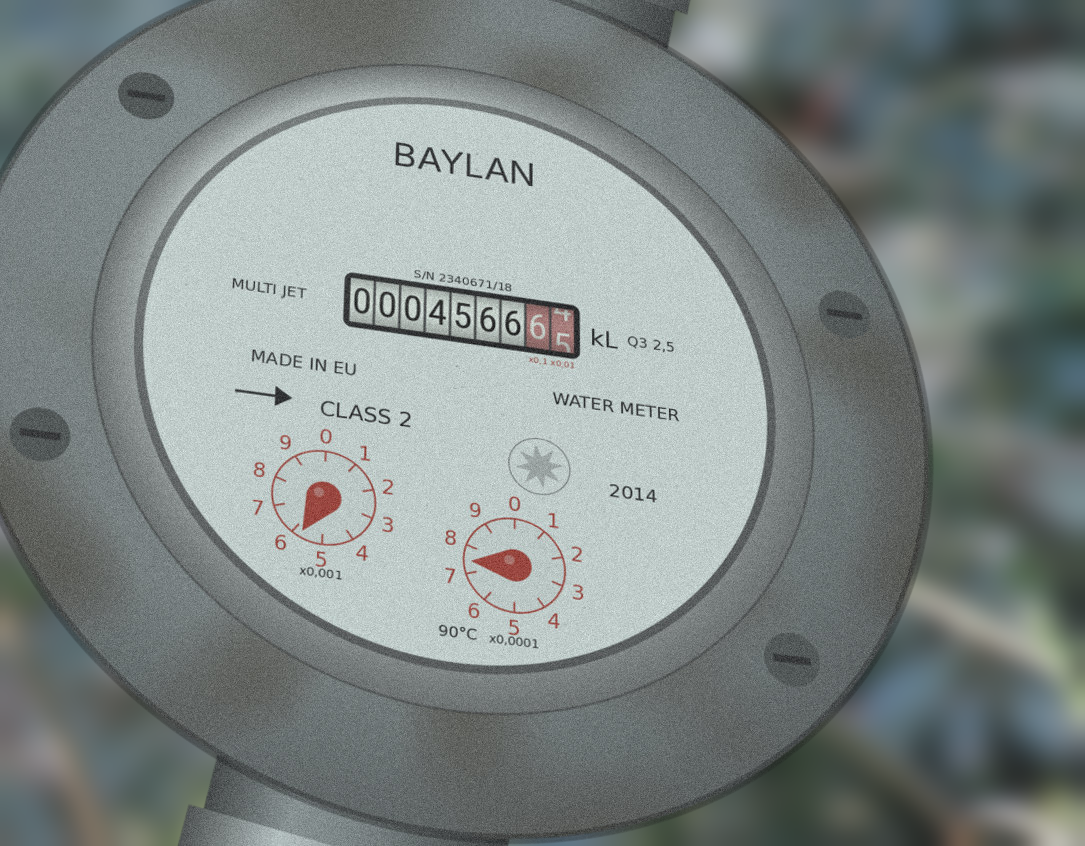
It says 4566.6457 kL
